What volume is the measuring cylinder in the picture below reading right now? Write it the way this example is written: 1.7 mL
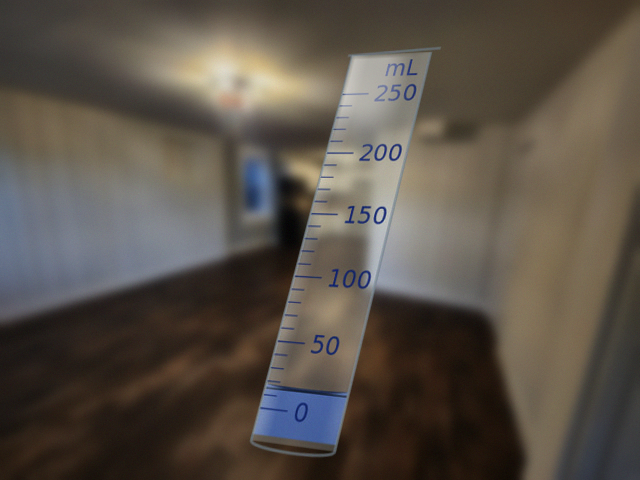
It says 15 mL
